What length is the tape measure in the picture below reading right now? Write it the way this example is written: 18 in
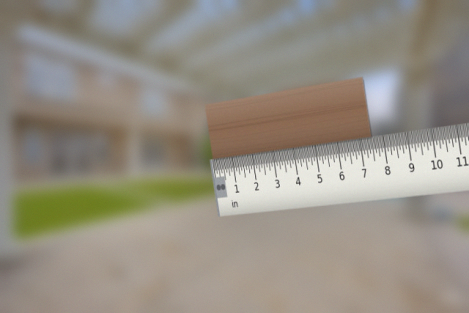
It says 7.5 in
